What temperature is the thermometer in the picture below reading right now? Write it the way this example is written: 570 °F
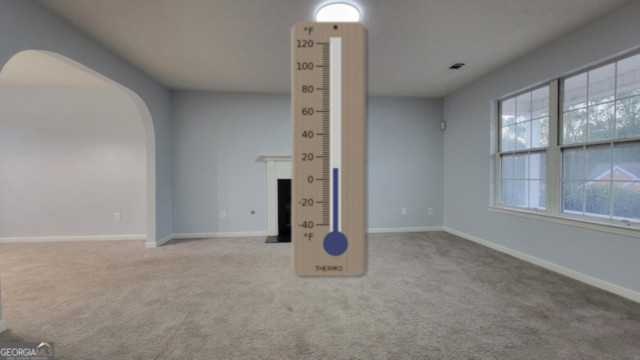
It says 10 °F
